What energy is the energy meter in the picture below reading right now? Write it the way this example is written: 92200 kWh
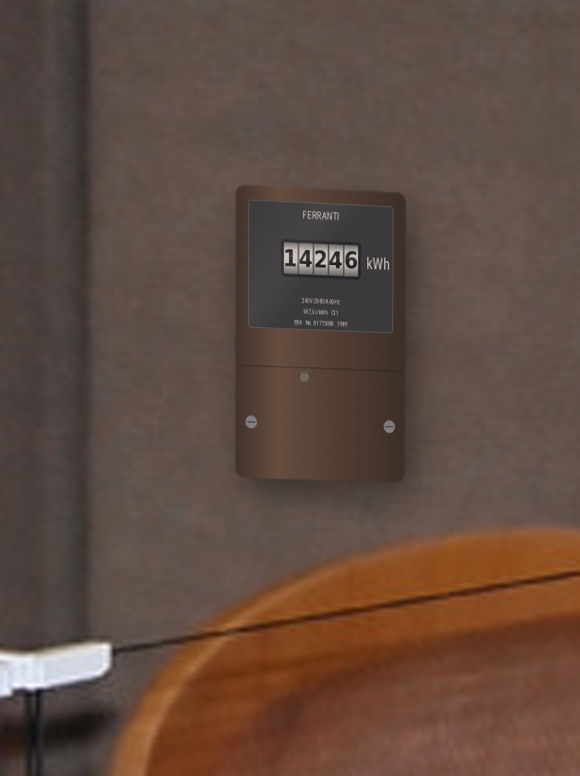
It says 14246 kWh
